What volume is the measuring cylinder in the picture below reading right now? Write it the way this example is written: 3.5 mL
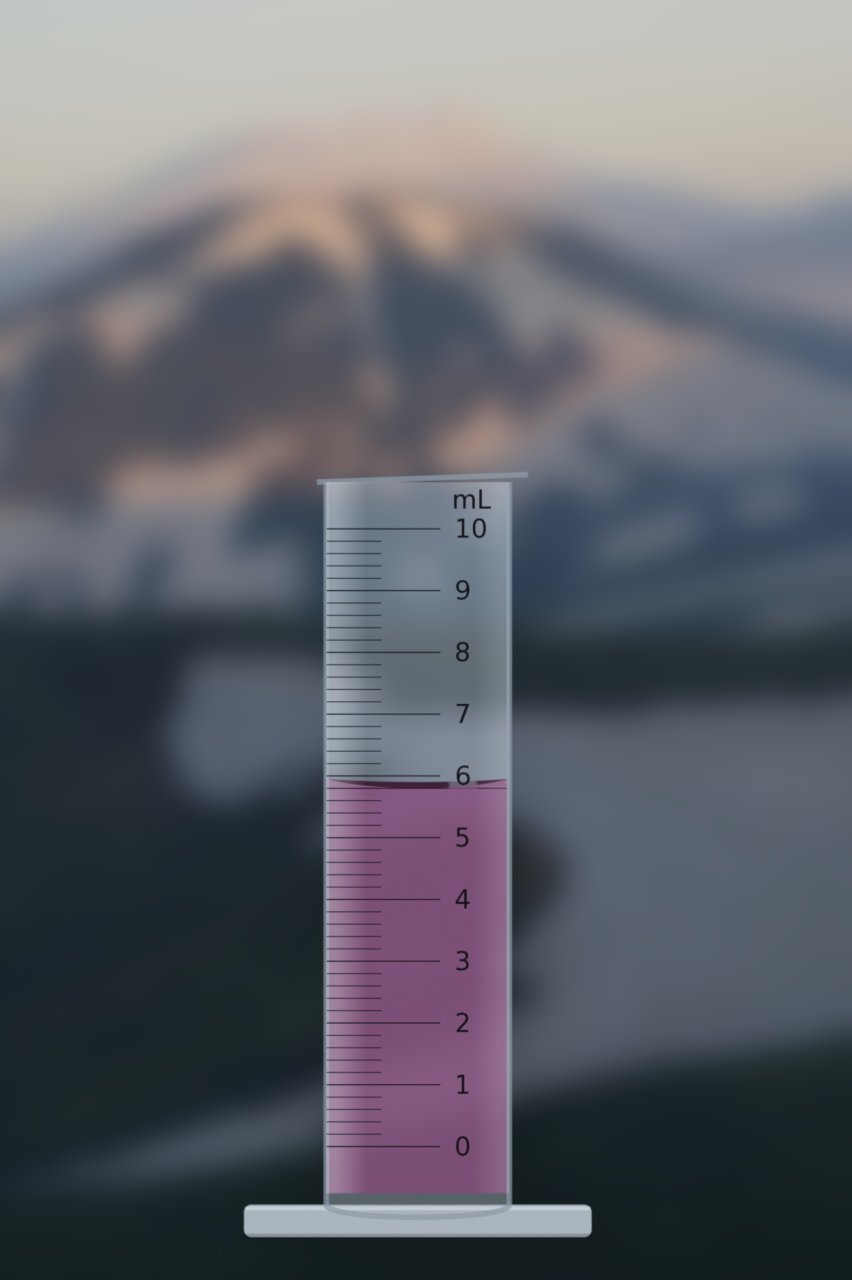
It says 5.8 mL
